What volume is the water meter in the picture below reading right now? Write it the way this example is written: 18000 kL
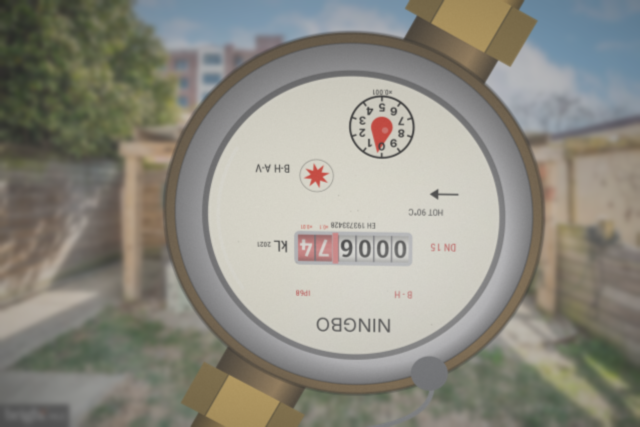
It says 6.740 kL
